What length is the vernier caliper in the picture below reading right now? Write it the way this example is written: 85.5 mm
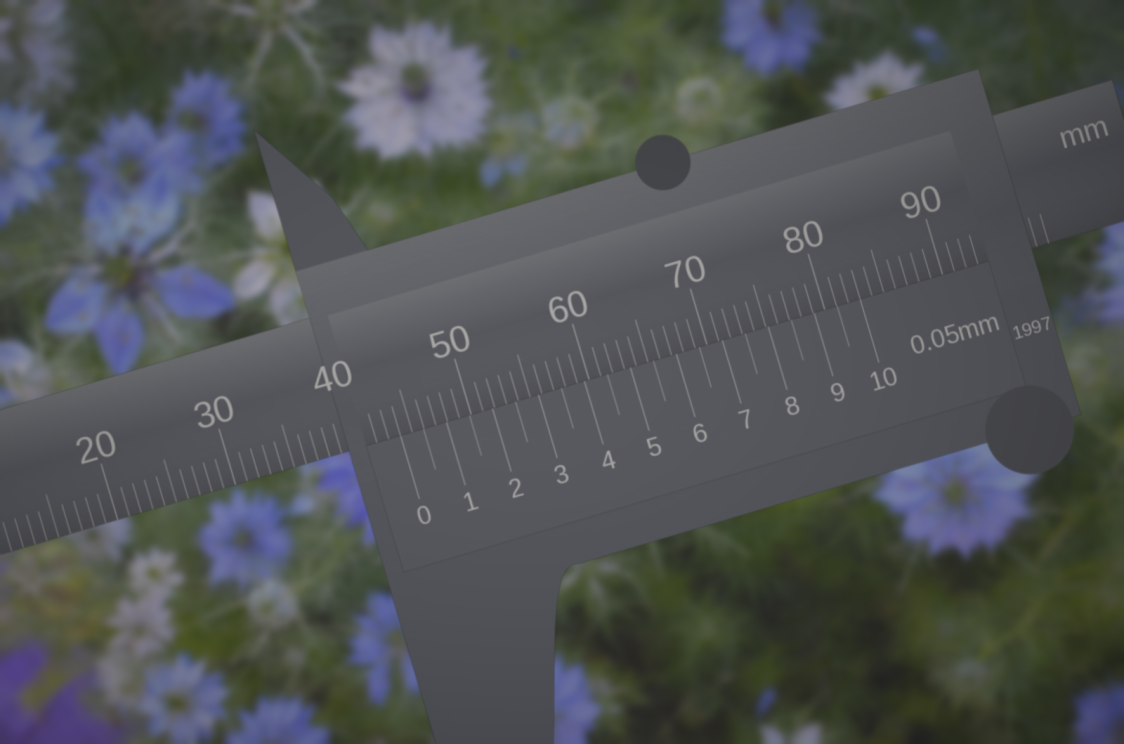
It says 44.0 mm
